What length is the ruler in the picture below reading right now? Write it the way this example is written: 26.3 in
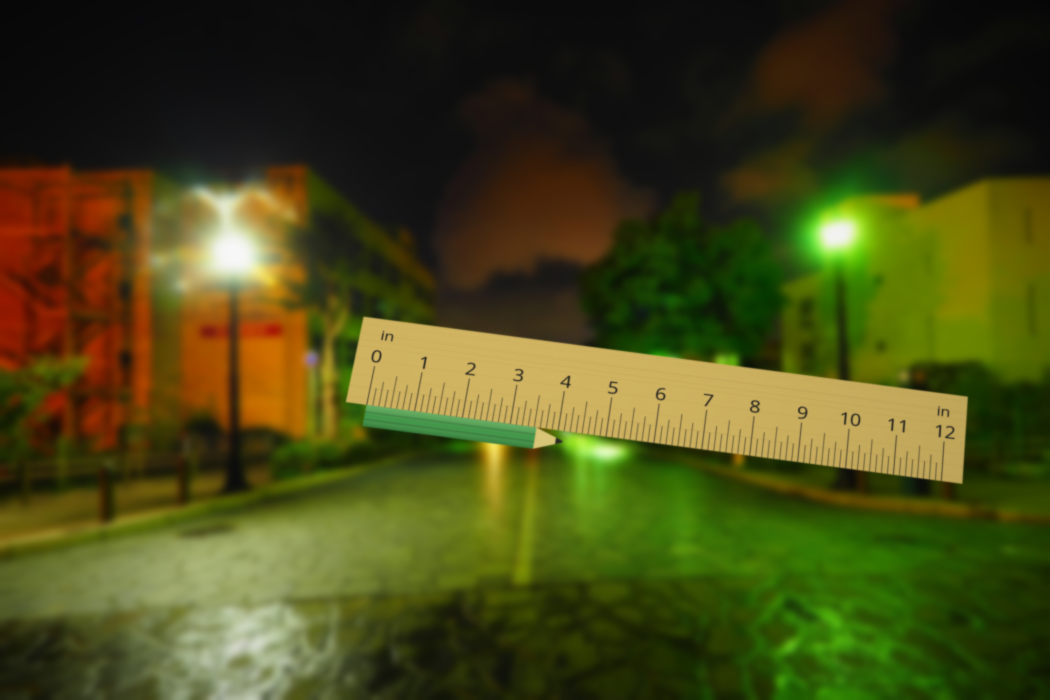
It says 4.125 in
